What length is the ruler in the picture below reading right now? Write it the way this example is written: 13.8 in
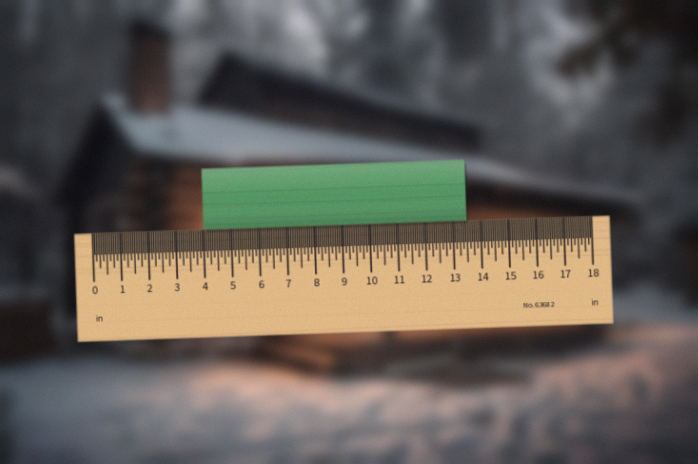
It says 9.5 in
